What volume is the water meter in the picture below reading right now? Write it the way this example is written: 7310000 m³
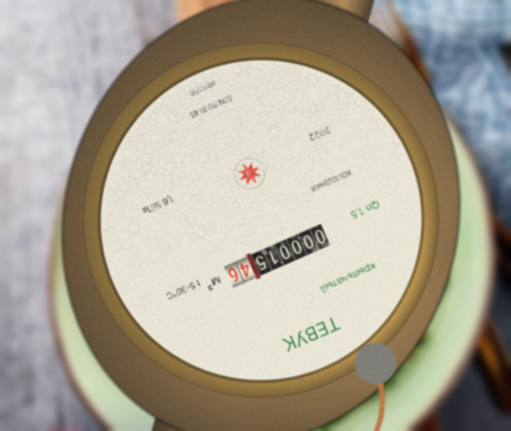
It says 15.46 m³
